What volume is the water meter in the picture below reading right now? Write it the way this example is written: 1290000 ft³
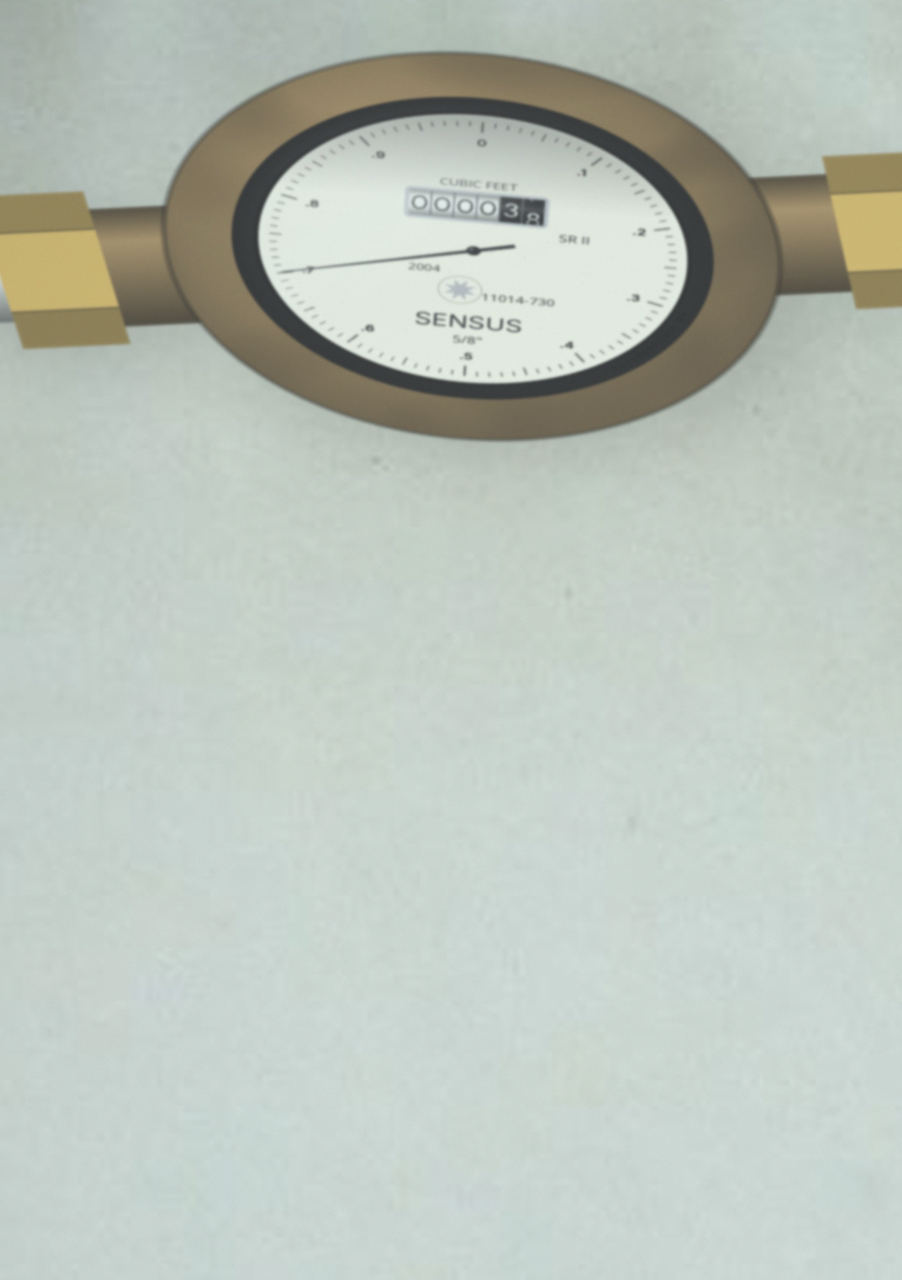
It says 37.70 ft³
